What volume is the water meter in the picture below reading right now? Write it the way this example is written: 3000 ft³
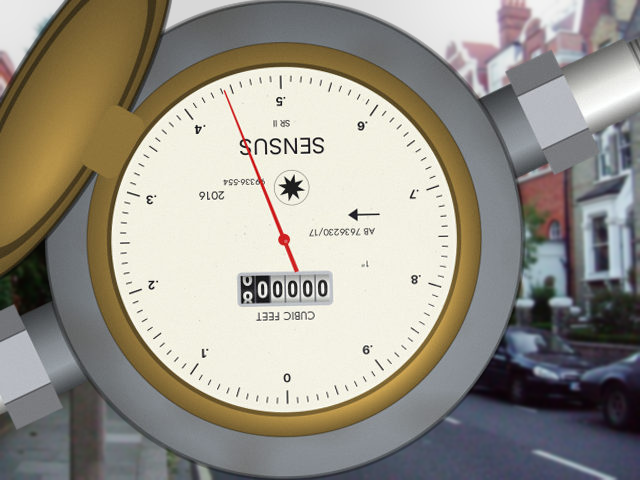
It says 8.44 ft³
